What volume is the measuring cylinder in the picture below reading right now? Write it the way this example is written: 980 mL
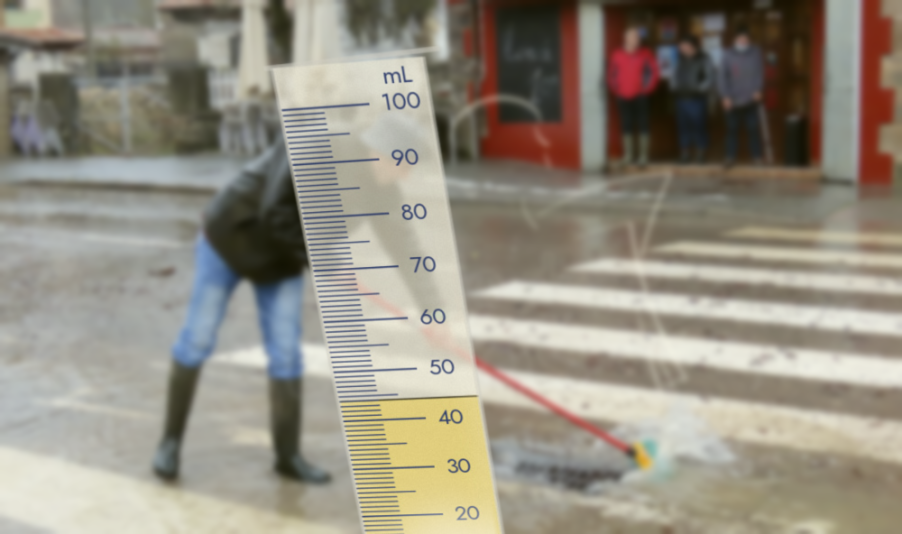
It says 44 mL
